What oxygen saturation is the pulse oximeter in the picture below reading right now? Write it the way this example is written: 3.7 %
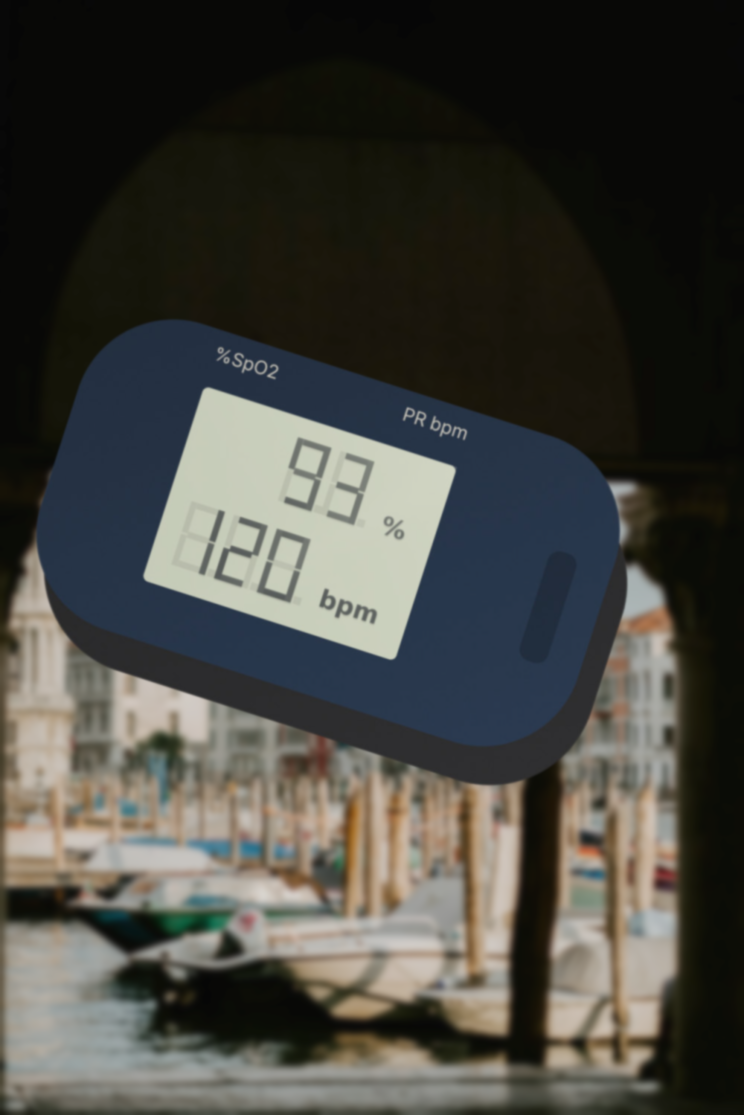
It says 93 %
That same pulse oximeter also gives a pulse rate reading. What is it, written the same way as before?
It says 120 bpm
